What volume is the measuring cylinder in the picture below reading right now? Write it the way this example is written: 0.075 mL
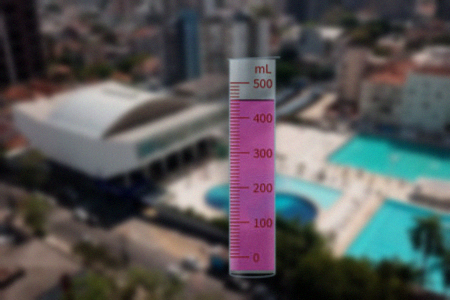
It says 450 mL
